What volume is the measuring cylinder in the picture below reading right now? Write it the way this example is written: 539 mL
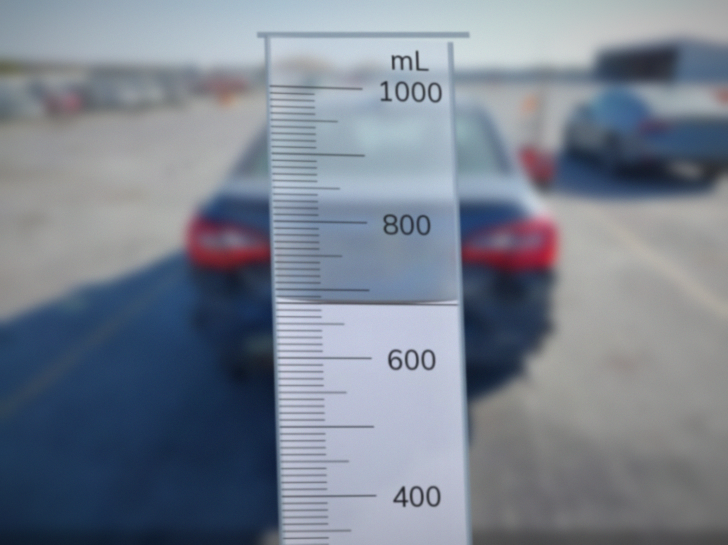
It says 680 mL
